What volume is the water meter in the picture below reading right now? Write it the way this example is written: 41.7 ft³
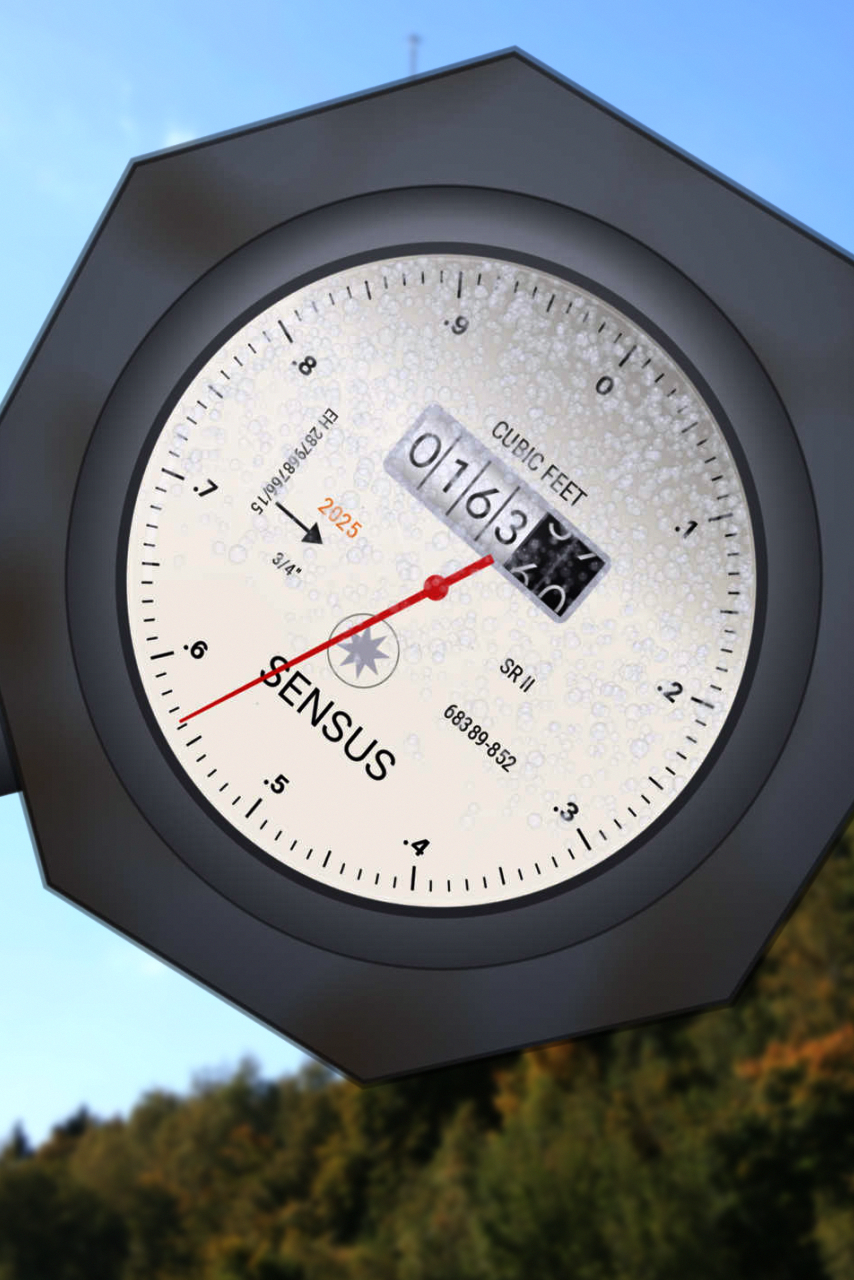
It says 16359.56 ft³
